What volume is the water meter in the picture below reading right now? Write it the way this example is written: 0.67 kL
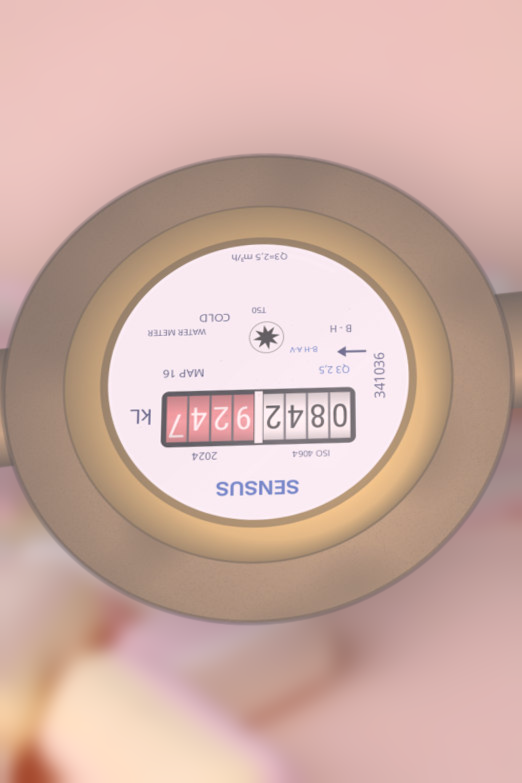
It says 842.9247 kL
